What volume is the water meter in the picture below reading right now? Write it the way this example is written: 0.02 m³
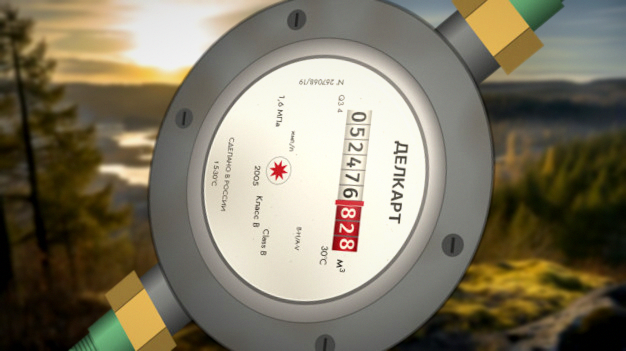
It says 52476.828 m³
